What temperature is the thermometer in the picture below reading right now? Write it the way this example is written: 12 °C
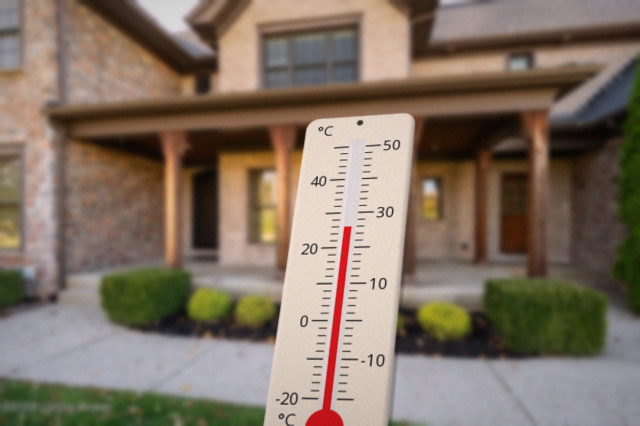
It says 26 °C
